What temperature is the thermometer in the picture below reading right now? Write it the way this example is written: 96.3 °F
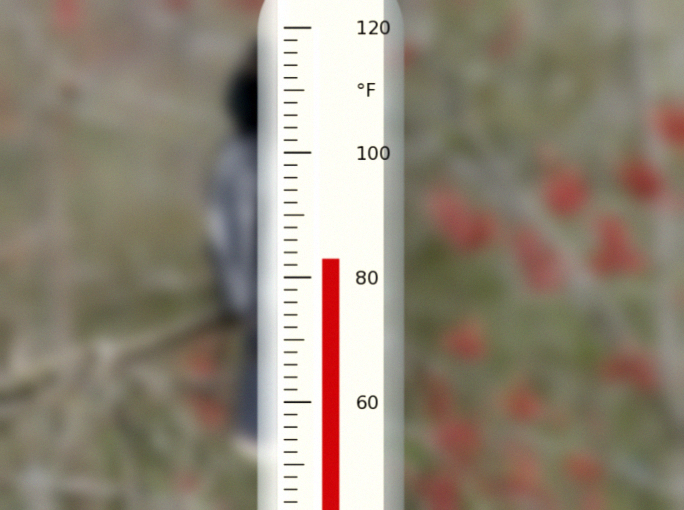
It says 83 °F
